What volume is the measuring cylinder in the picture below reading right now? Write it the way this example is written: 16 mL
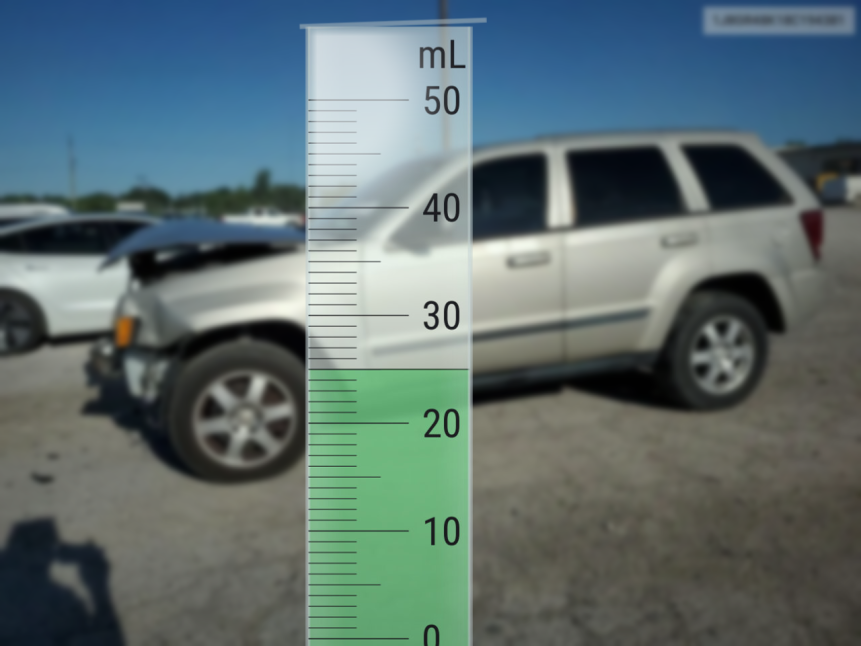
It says 25 mL
